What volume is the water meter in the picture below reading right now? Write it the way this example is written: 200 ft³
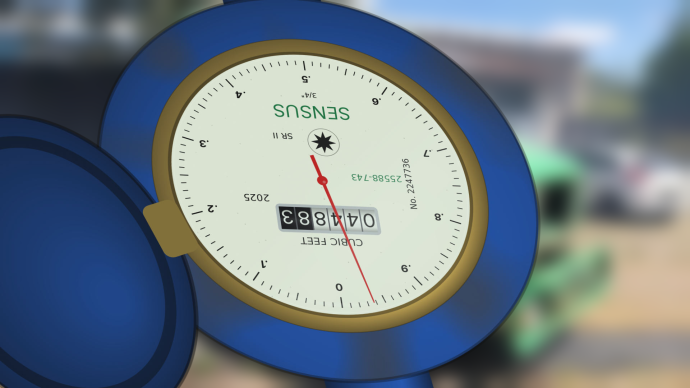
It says 44882.96 ft³
